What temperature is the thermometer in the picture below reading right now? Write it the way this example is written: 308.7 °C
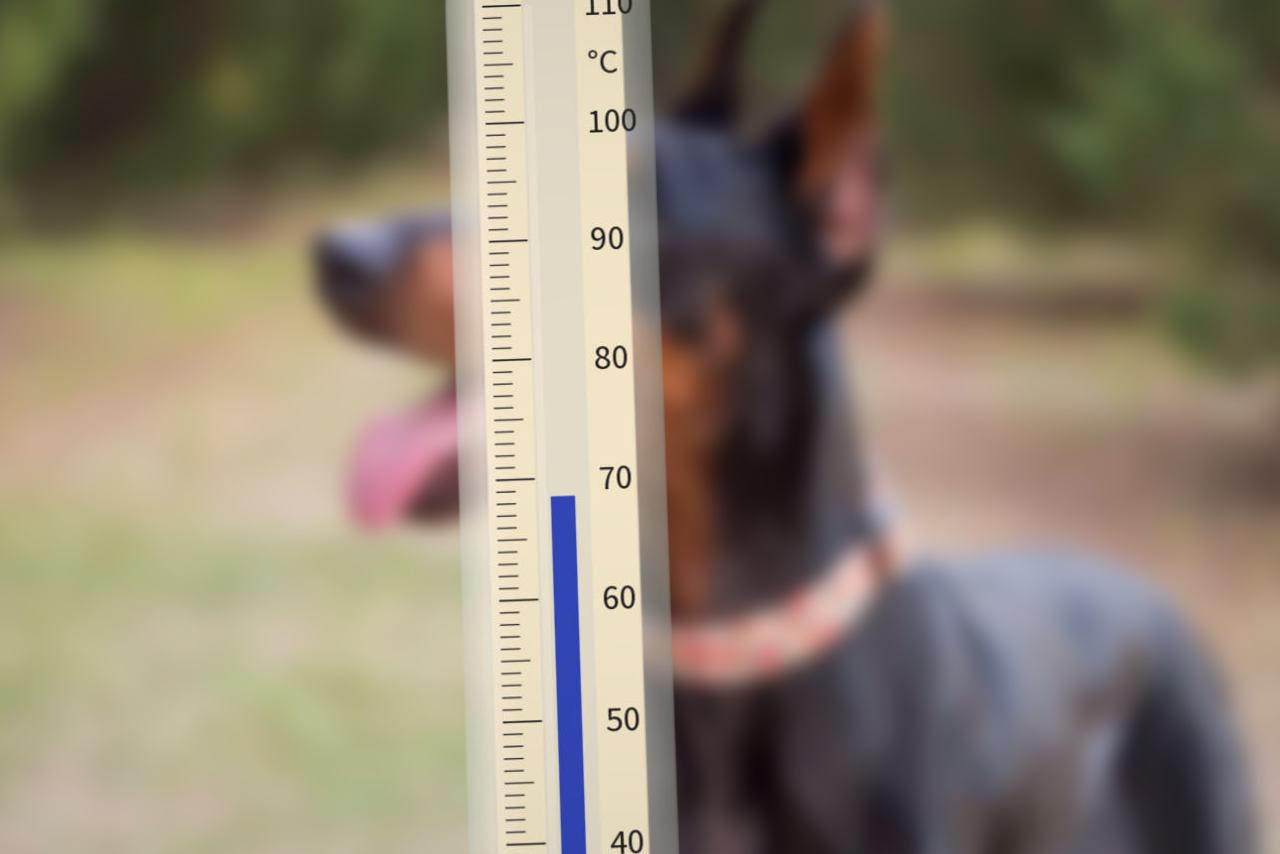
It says 68.5 °C
